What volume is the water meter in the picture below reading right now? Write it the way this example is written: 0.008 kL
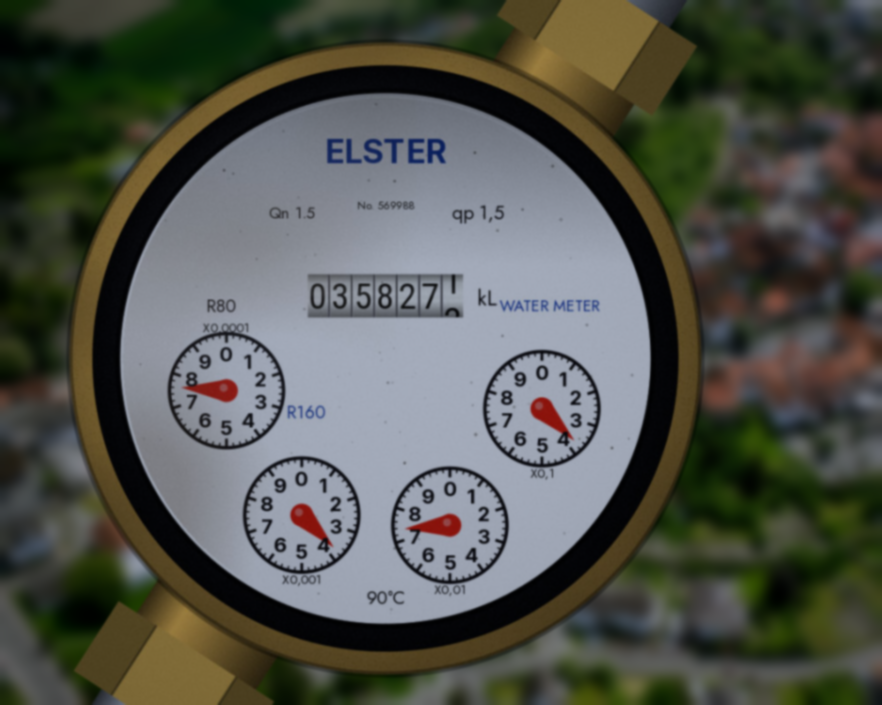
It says 358271.3737 kL
